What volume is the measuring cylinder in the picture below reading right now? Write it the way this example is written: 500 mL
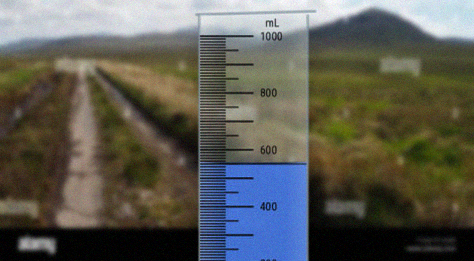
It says 550 mL
